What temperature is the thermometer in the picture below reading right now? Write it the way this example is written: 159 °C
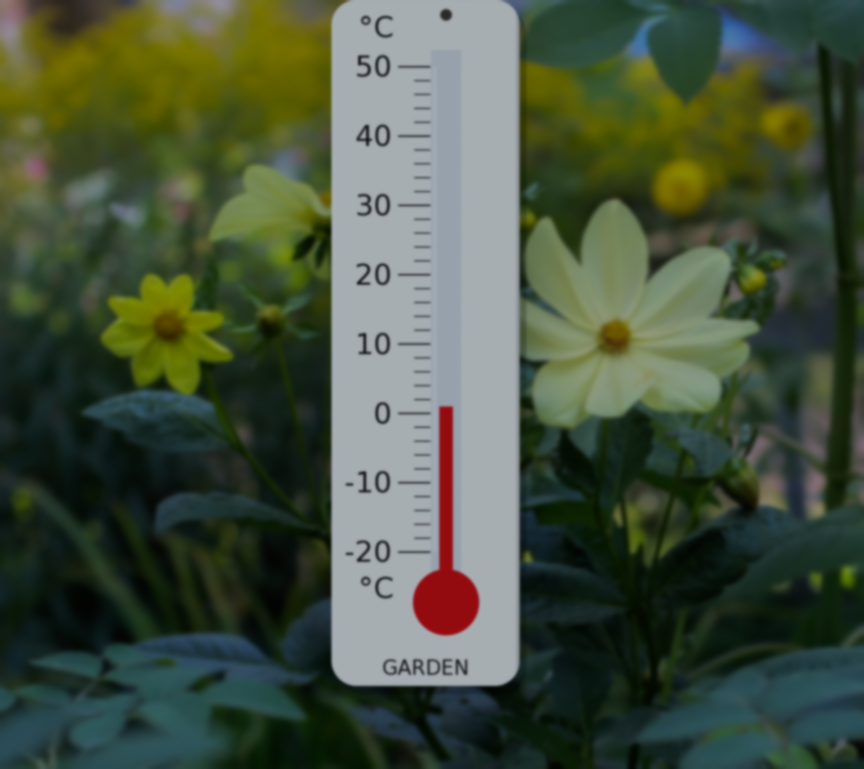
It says 1 °C
